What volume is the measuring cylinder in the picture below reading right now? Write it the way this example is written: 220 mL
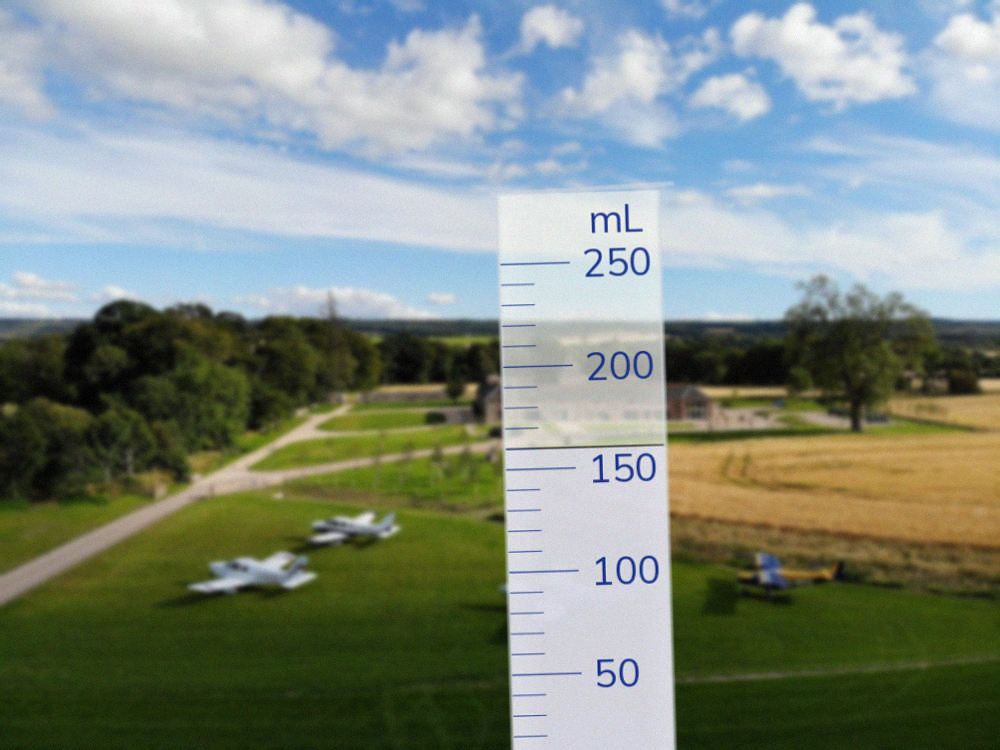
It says 160 mL
